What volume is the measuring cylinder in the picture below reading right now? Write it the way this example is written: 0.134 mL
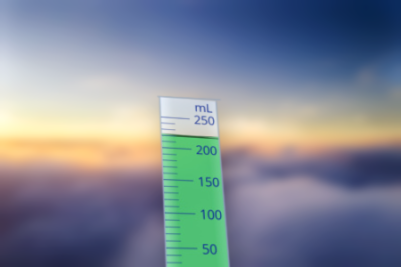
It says 220 mL
